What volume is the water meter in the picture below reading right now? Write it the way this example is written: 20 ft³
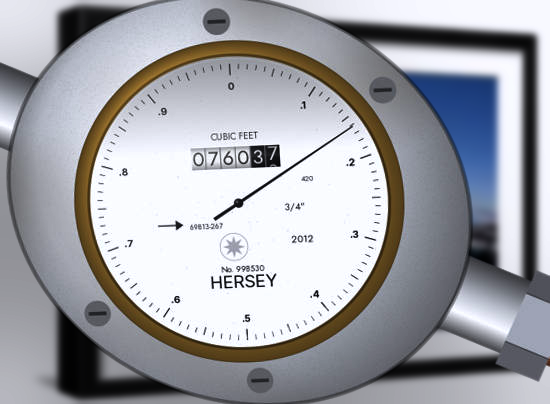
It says 76037.16 ft³
